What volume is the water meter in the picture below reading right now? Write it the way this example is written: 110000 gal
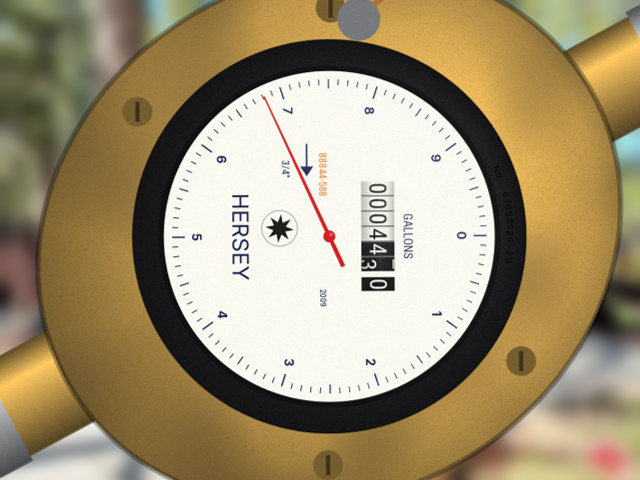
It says 4426.8 gal
